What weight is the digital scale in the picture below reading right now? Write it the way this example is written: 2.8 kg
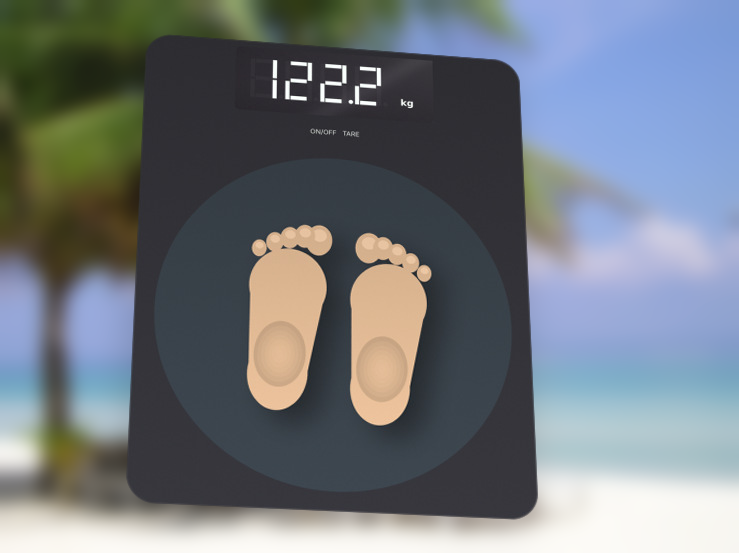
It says 122.2 kg
